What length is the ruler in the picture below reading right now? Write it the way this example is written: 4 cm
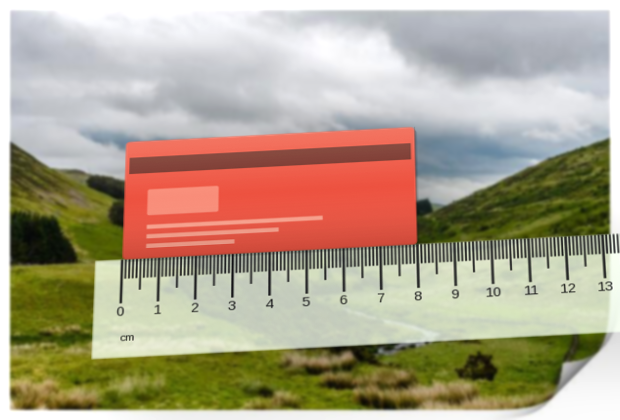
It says 8 cm
